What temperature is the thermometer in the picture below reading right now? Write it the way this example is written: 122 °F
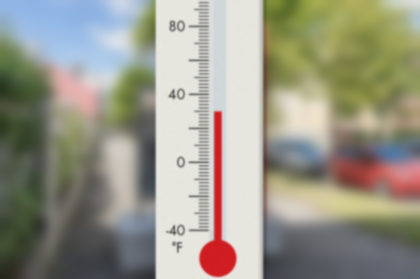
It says 30 °F
